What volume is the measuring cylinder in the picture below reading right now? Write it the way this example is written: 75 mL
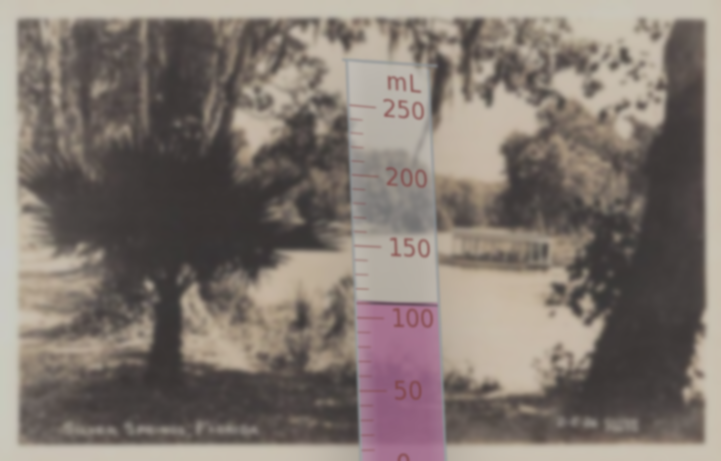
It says 110 mL
